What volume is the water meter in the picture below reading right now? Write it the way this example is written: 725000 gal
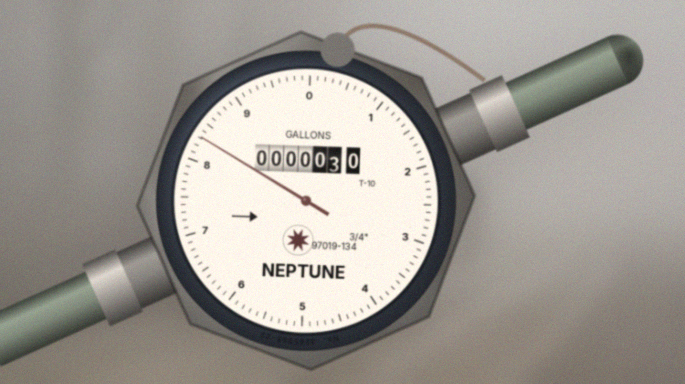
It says 28.3 gal
